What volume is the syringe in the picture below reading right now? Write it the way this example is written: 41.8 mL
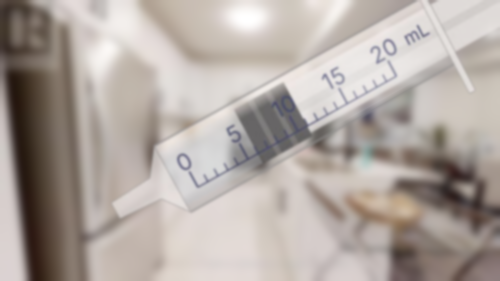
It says 6 mL
